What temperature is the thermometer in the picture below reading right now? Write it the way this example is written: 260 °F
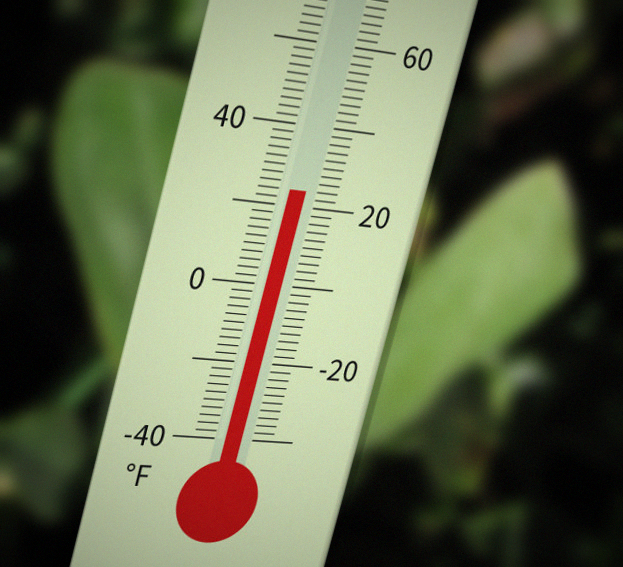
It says 24 °F
